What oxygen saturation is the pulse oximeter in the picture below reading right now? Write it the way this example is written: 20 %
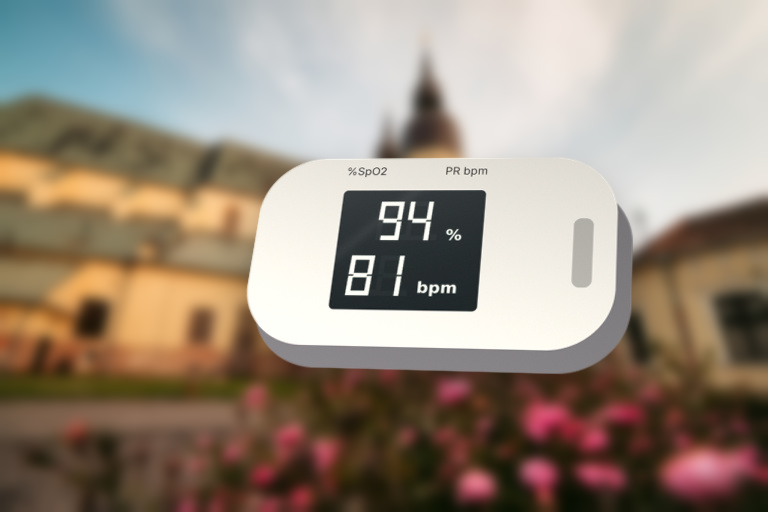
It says 94 %
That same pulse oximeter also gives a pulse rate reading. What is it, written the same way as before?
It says 81 bpm
